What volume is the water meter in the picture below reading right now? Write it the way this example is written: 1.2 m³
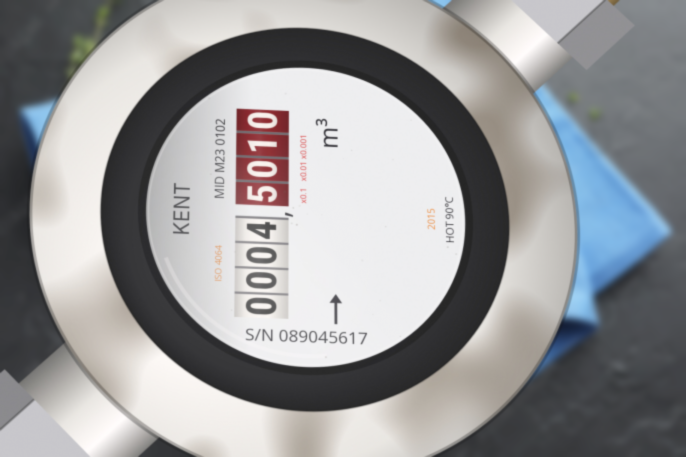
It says 4.5010 m³
